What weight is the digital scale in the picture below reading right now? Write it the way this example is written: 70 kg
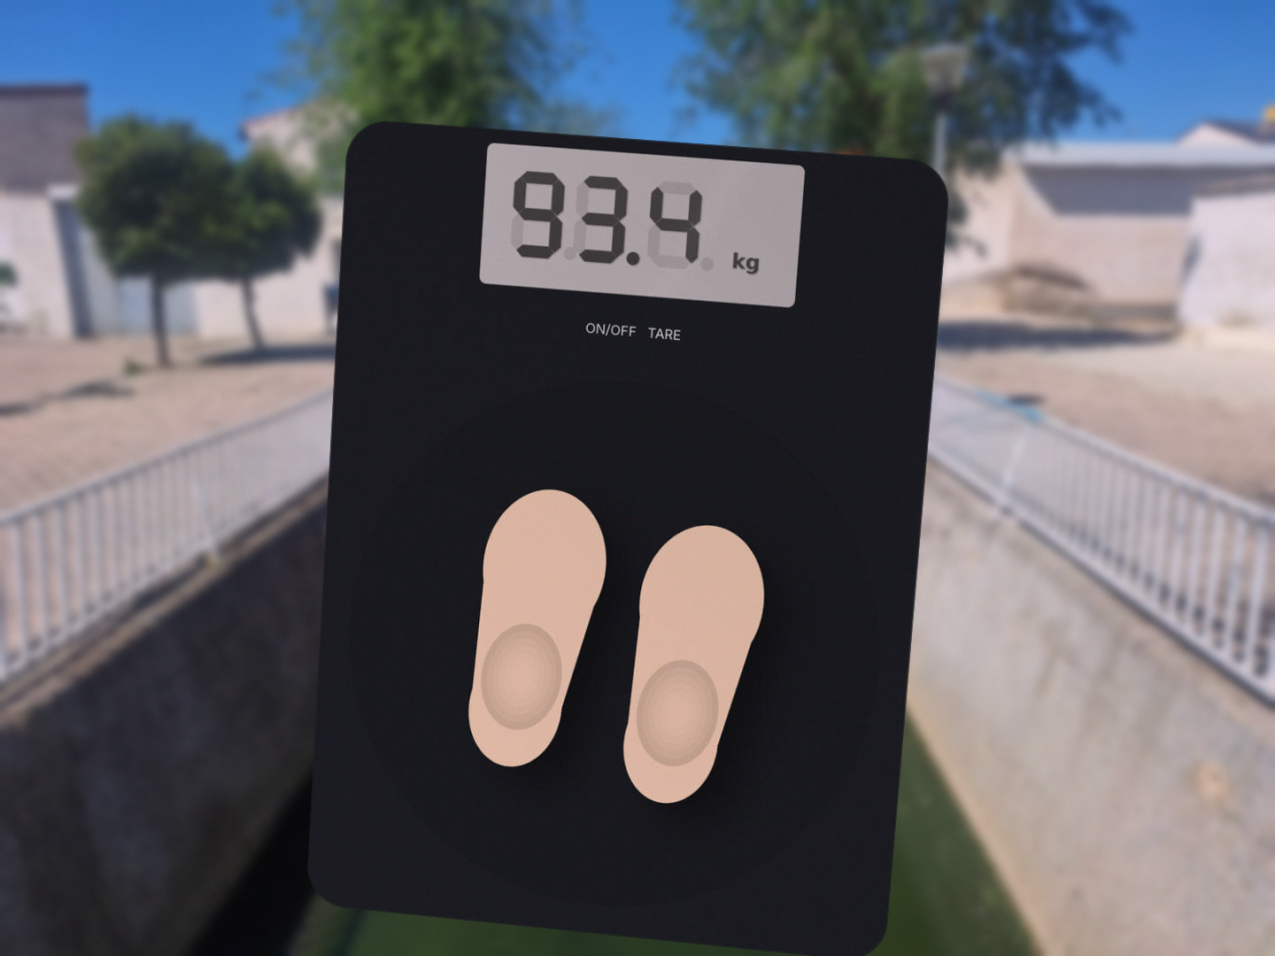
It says 93.4 kg
